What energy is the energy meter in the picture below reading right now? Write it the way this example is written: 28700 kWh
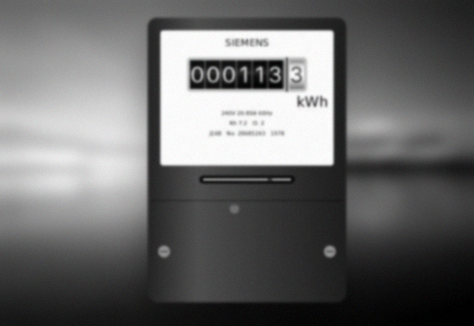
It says 113.3 kWh
